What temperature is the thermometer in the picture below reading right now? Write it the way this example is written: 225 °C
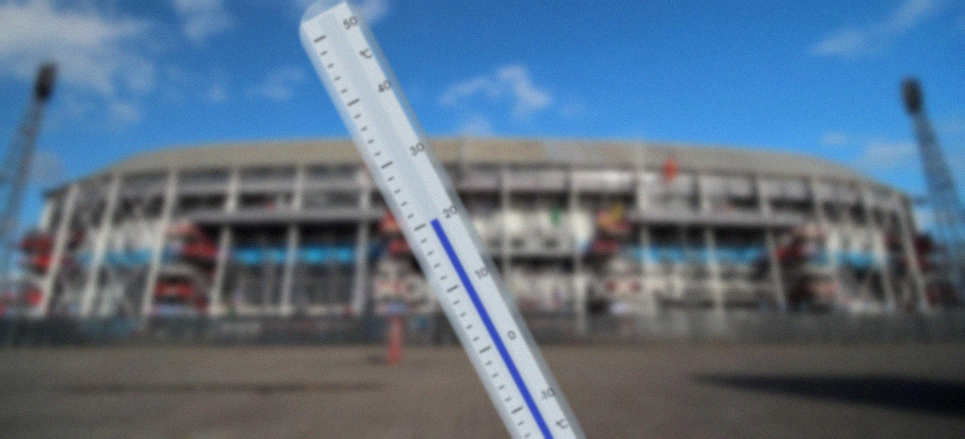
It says 20 °C
